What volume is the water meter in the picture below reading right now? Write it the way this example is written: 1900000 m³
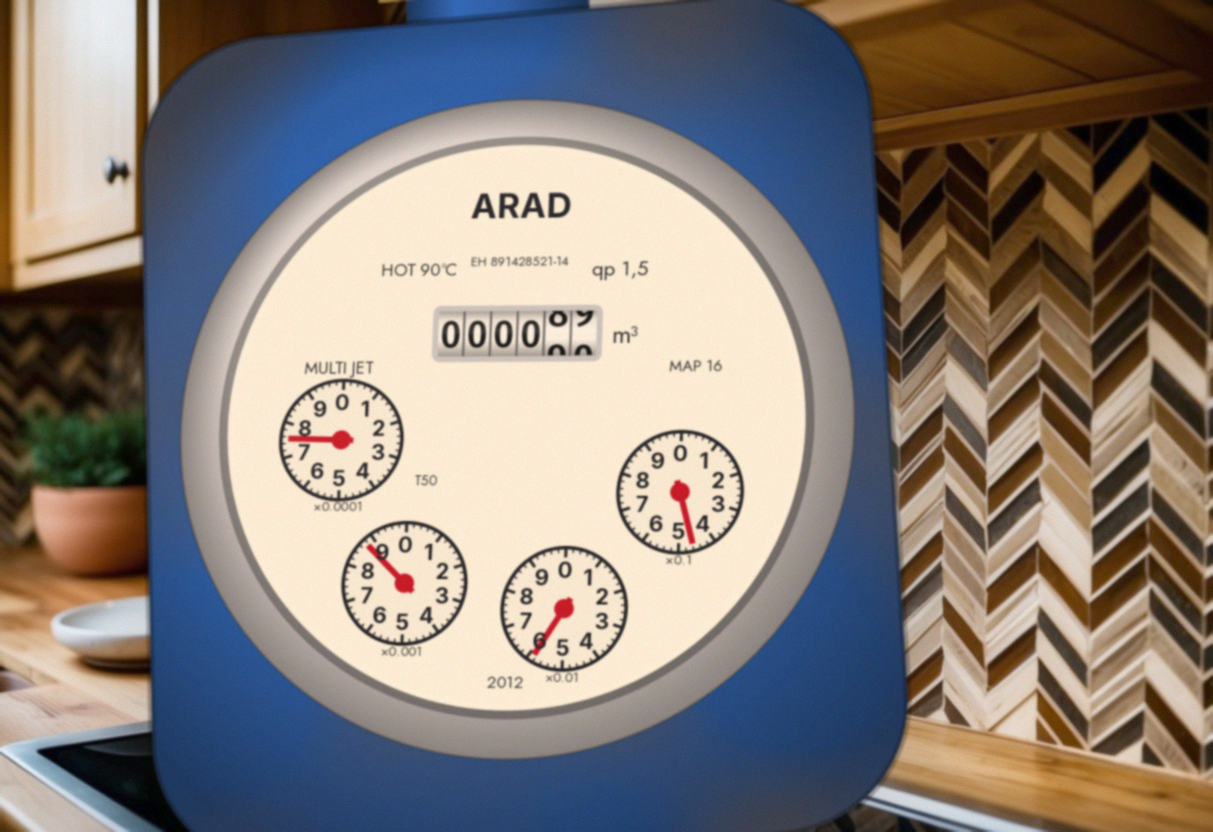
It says 89.4587 m³
